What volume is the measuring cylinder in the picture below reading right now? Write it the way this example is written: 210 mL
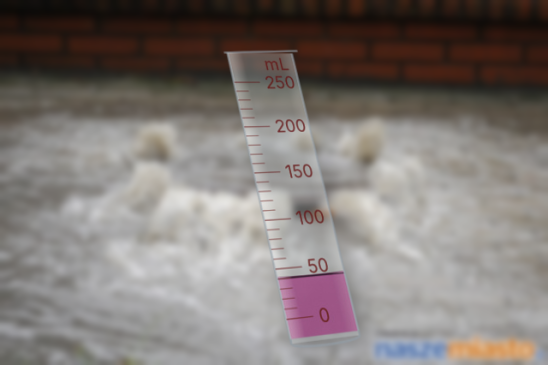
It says 40 mL
